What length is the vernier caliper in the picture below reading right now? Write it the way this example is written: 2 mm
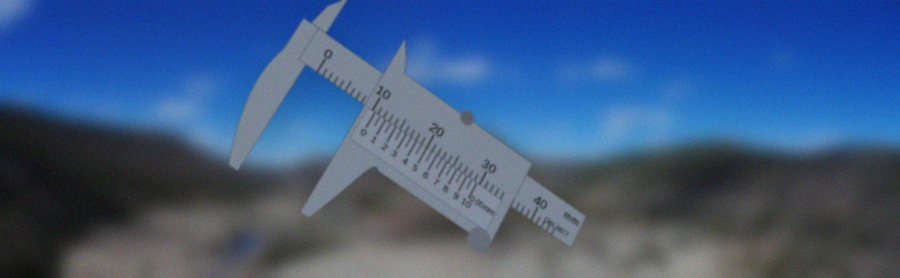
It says 10.5 mm
